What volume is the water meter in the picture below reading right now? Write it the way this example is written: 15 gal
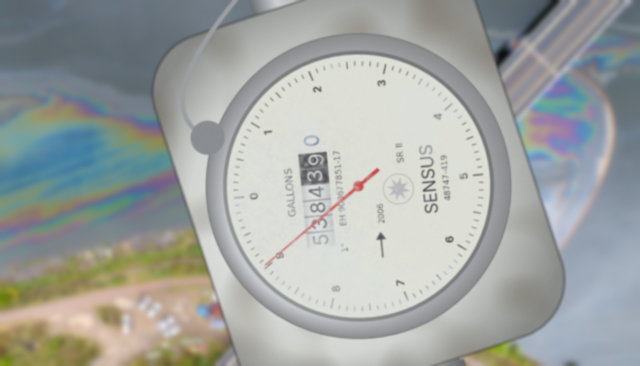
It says 5384389.0 gal
